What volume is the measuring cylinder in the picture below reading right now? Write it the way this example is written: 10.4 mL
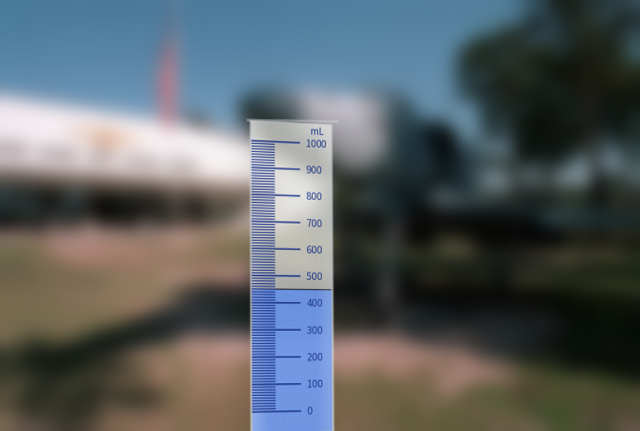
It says 450 mL
